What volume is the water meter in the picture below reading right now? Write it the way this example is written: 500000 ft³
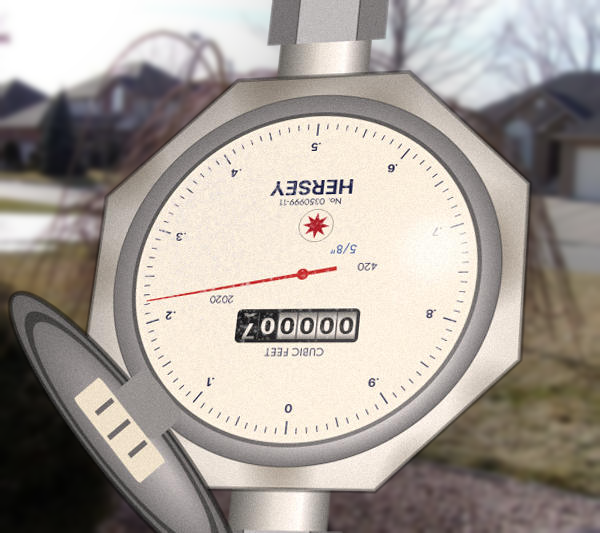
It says 7.22 ft³
